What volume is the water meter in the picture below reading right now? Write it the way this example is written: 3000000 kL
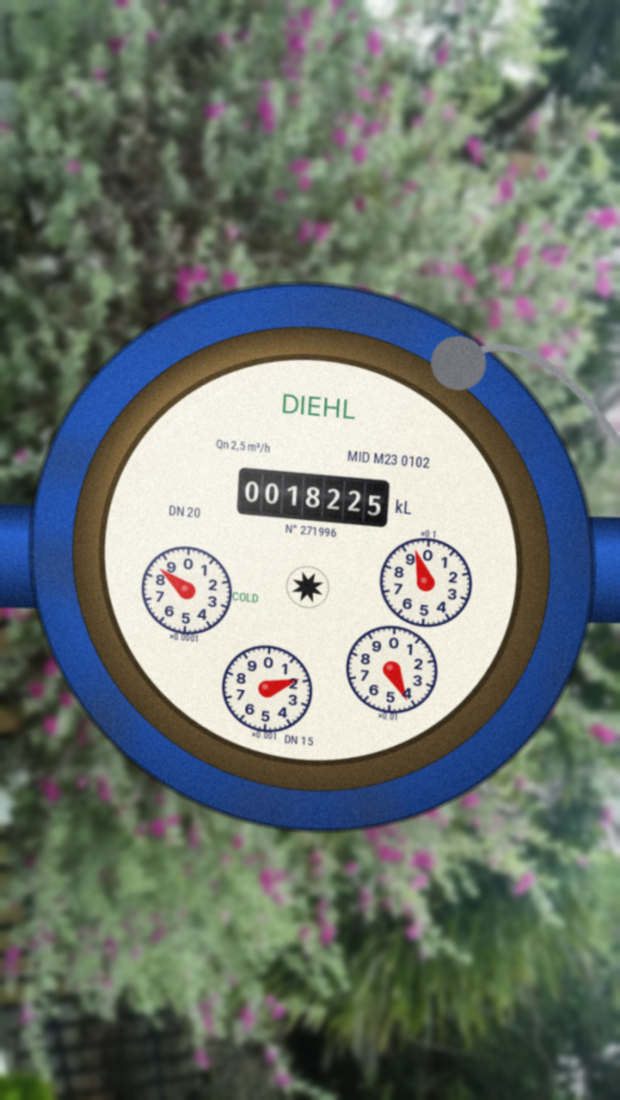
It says 18224.9418 kL
